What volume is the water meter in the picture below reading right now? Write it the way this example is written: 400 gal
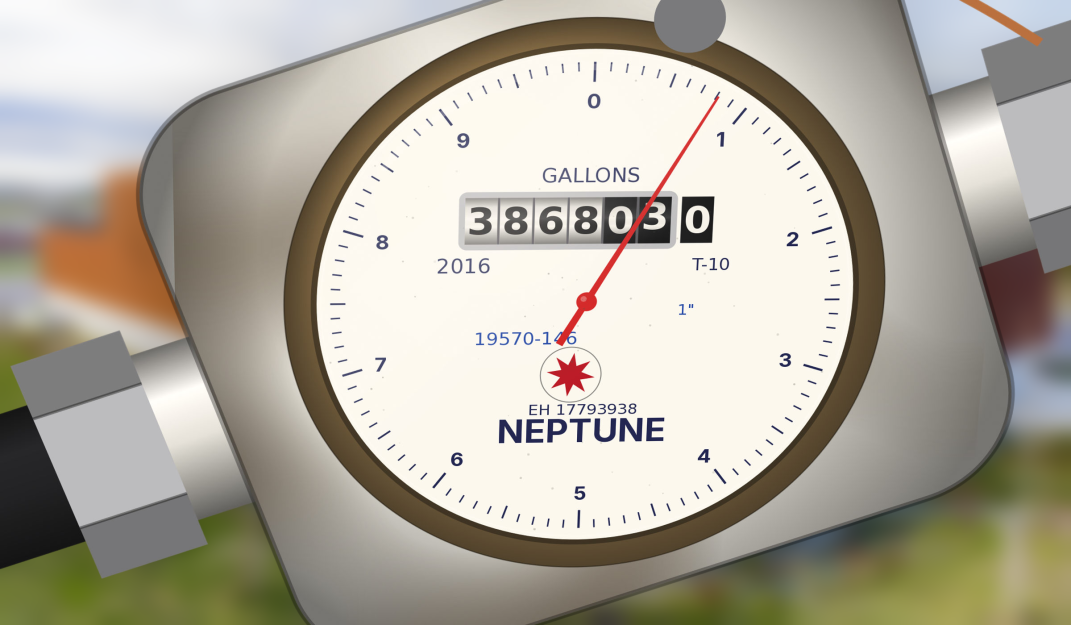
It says 3868030.8 gal
